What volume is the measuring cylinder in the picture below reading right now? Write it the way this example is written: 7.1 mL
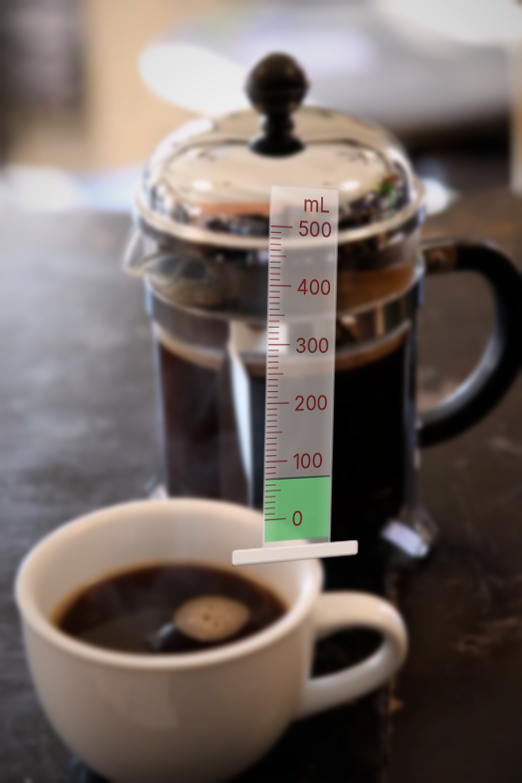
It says 70 mL
